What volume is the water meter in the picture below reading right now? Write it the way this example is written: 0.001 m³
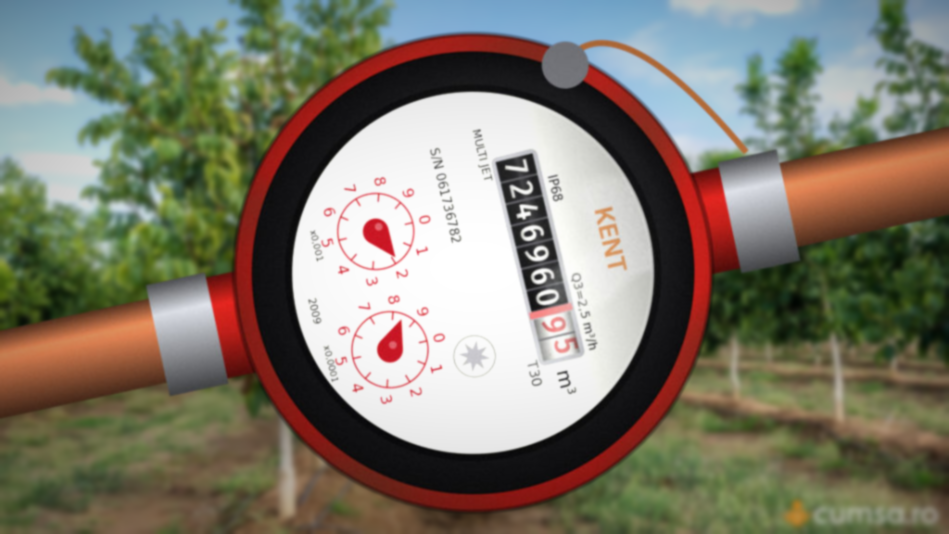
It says 7246960.9518 m³
